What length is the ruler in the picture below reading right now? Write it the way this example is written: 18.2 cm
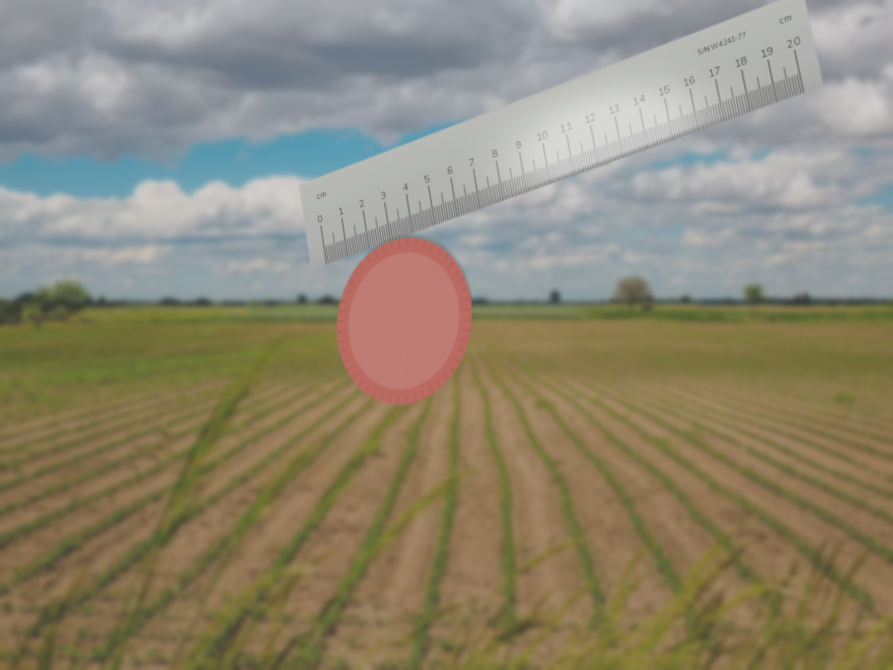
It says 6 cm
